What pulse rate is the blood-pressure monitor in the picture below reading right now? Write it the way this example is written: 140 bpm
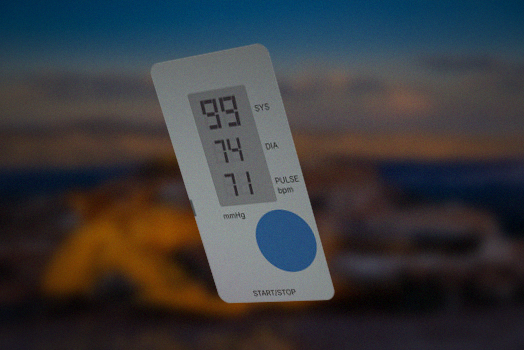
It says 71 bpm
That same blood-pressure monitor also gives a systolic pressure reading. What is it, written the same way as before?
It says 99 mmHg
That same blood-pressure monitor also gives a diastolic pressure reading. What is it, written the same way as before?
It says 74 mmHg
